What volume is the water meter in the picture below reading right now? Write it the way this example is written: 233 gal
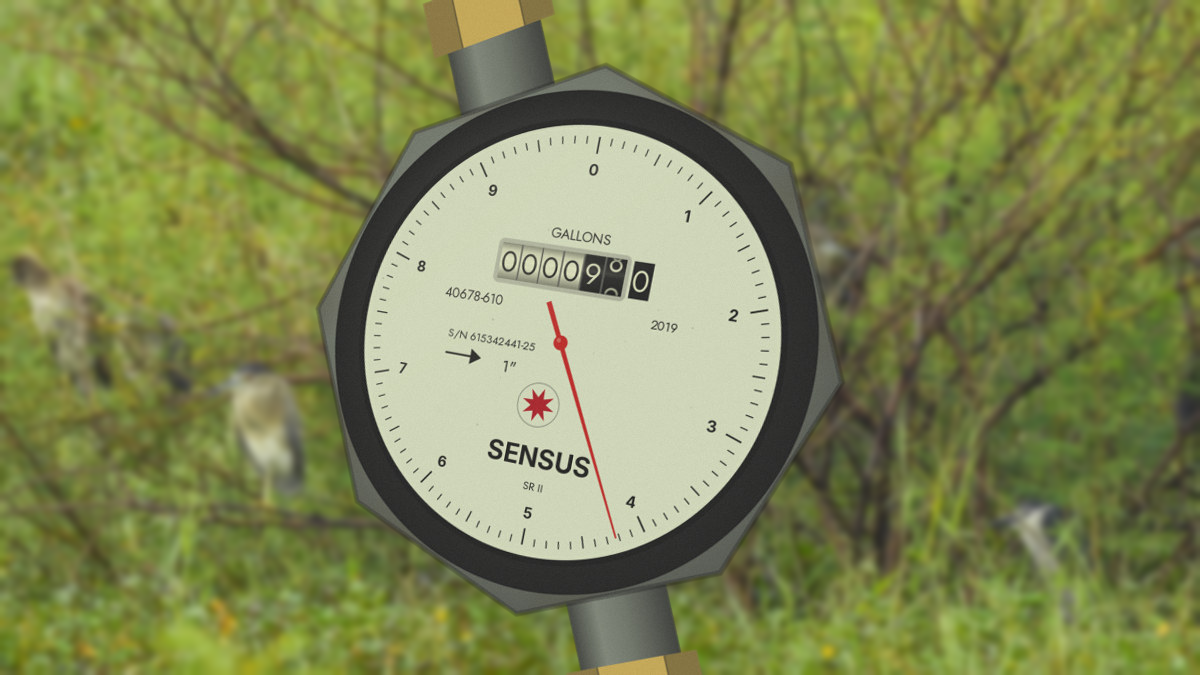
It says 984.2 gal
